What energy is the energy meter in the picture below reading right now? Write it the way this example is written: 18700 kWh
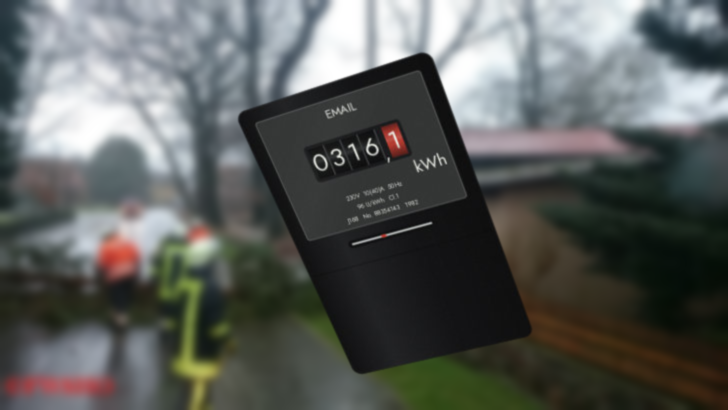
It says 316.1 kWh
